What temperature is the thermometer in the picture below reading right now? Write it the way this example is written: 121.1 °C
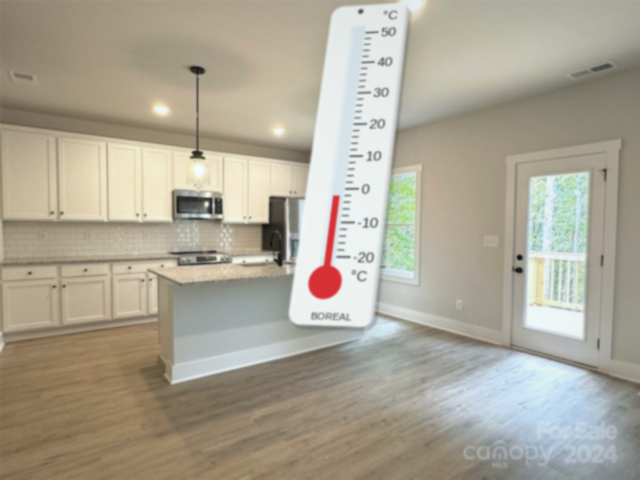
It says -2 °C
